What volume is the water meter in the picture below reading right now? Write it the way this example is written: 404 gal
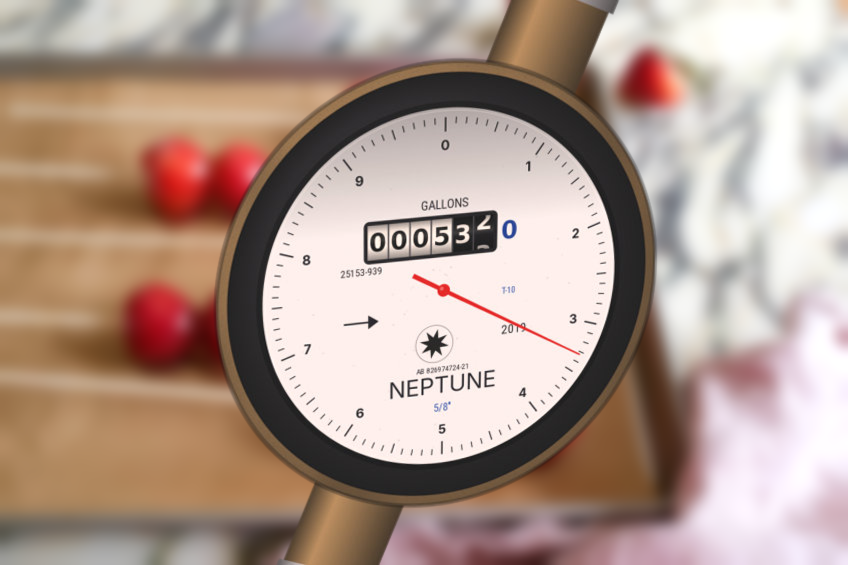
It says 5323.3 gal
